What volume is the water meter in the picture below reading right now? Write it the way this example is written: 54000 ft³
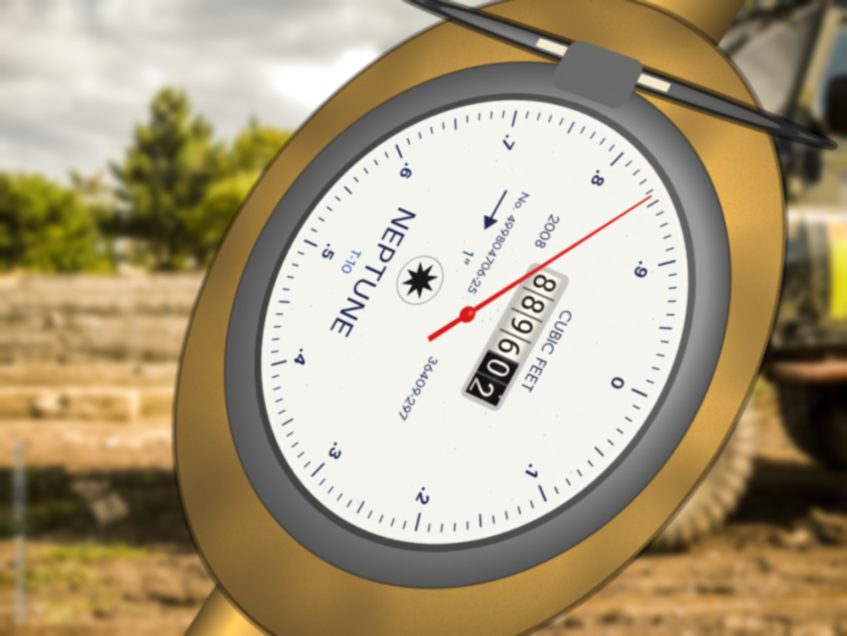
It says 889601.84 ft³
